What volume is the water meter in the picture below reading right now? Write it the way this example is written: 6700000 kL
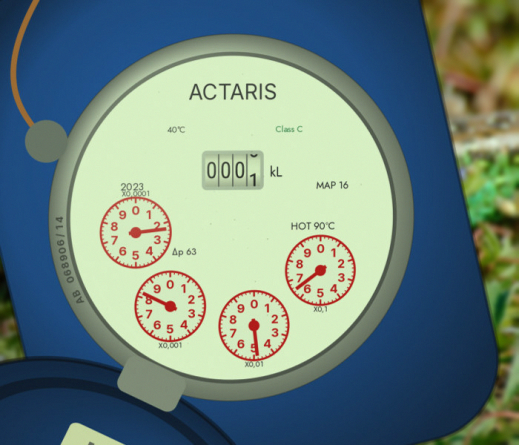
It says 0.6482 kL
